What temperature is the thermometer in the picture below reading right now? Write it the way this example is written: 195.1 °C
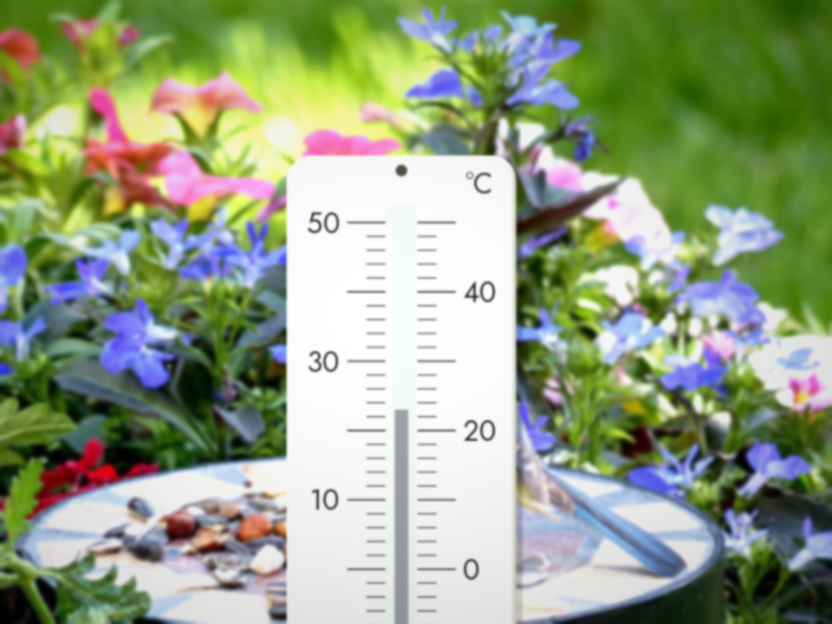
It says 23 °C
